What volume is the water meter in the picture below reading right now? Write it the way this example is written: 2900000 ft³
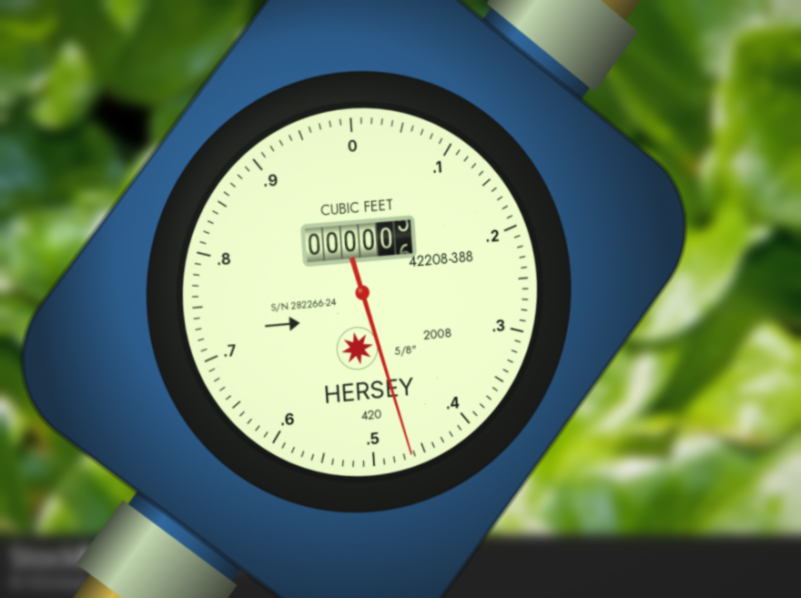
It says 5.46 ft³
